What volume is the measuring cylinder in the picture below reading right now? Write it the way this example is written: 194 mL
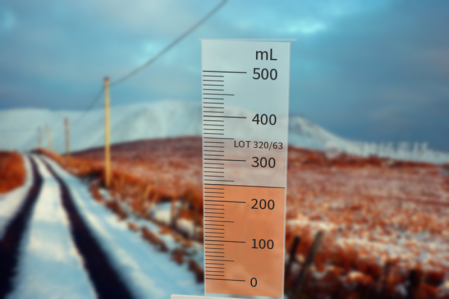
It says 240 mL
